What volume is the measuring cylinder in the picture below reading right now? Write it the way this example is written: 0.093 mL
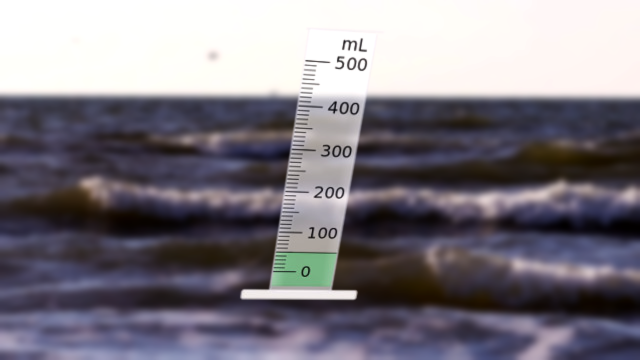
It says 50 mL
